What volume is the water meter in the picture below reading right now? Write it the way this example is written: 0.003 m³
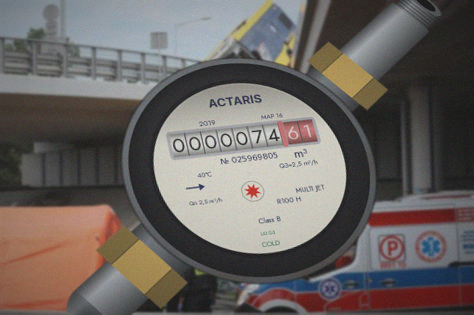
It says 74.61 m³
